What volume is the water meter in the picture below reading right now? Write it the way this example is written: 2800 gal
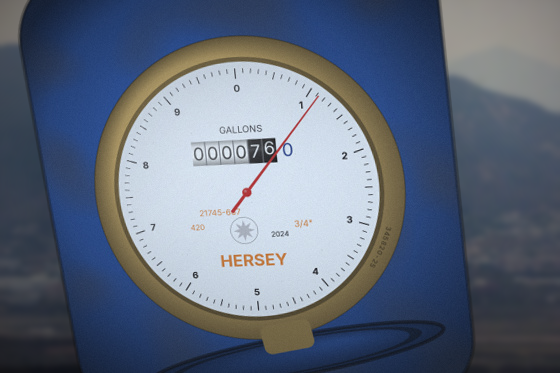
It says 761.1 gal
